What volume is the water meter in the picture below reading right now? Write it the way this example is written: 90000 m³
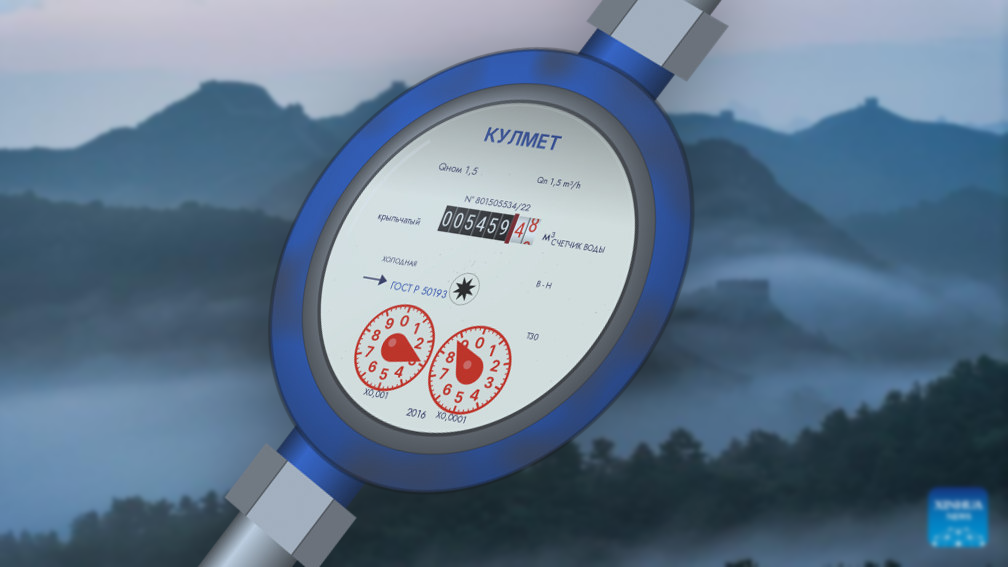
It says 5459.4828 m³
